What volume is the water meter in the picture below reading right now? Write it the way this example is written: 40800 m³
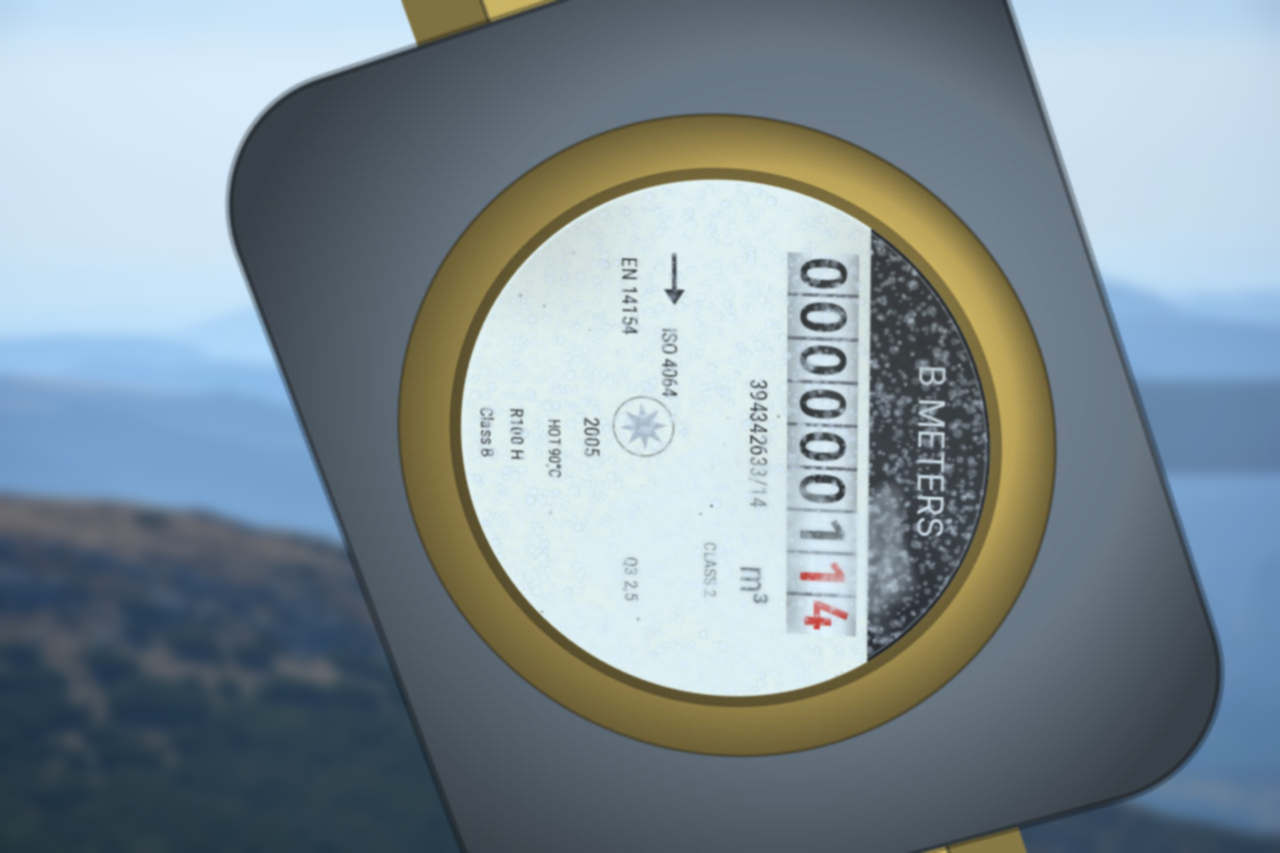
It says 1.14 m³
